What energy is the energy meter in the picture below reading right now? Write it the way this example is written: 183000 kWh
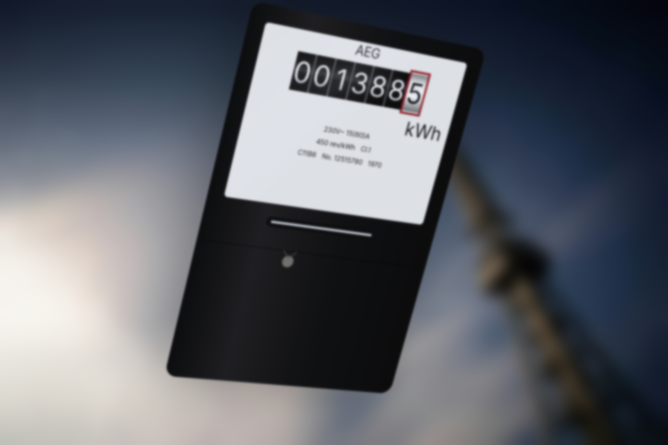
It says 1388.5 kWh
